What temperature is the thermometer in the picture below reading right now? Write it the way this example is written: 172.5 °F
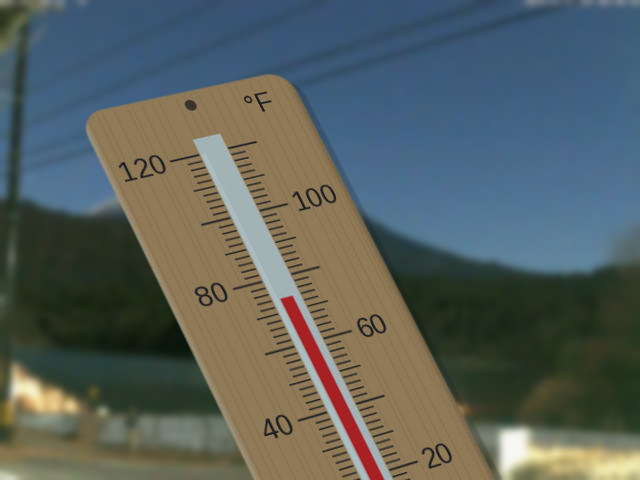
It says 74 °F
